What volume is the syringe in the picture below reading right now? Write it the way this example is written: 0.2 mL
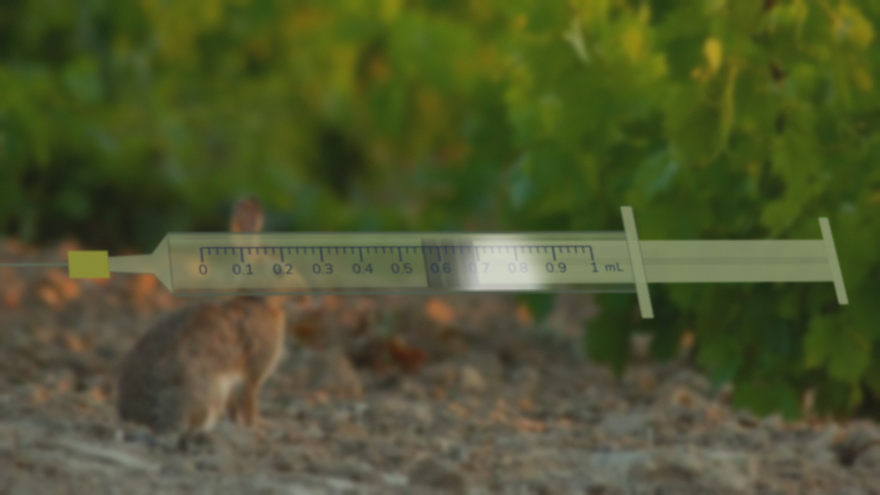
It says 0.56 mL
